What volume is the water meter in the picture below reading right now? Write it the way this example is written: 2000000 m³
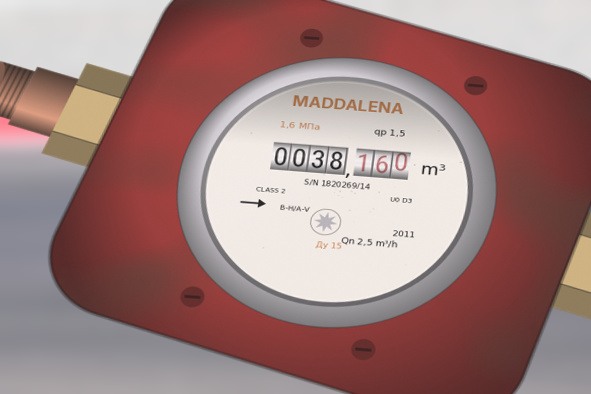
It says 38.160 m³
